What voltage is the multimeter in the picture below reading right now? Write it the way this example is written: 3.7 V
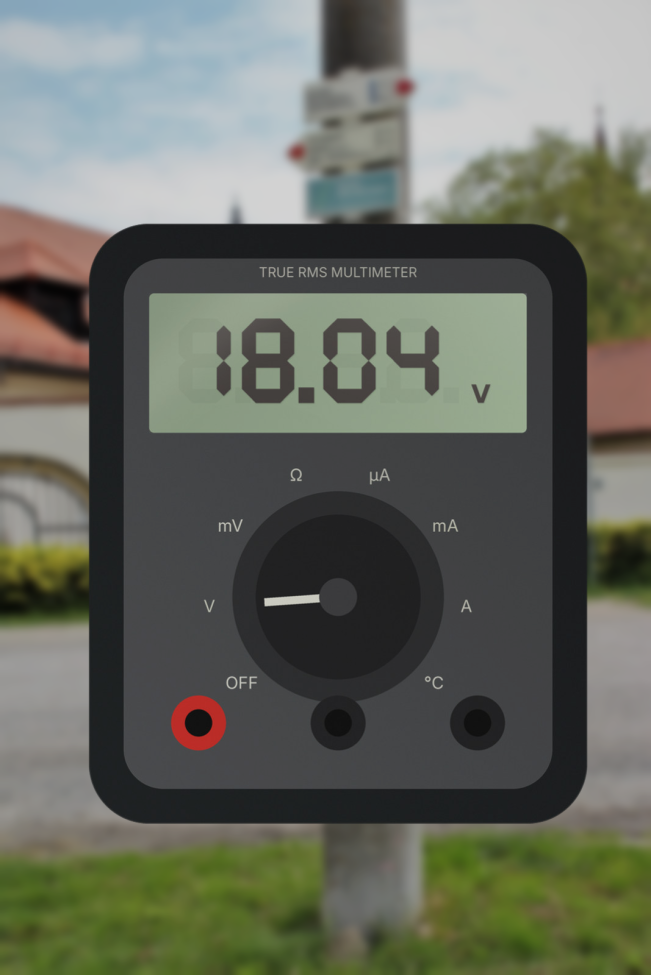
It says 18.04 V
